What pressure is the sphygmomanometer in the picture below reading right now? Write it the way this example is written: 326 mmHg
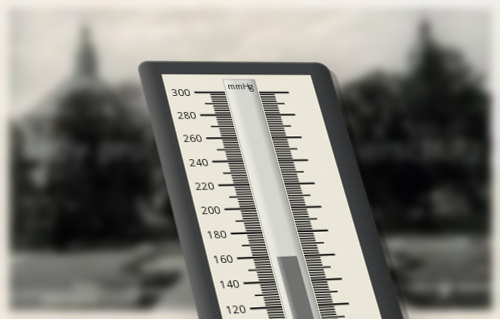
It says 160 mmHg
